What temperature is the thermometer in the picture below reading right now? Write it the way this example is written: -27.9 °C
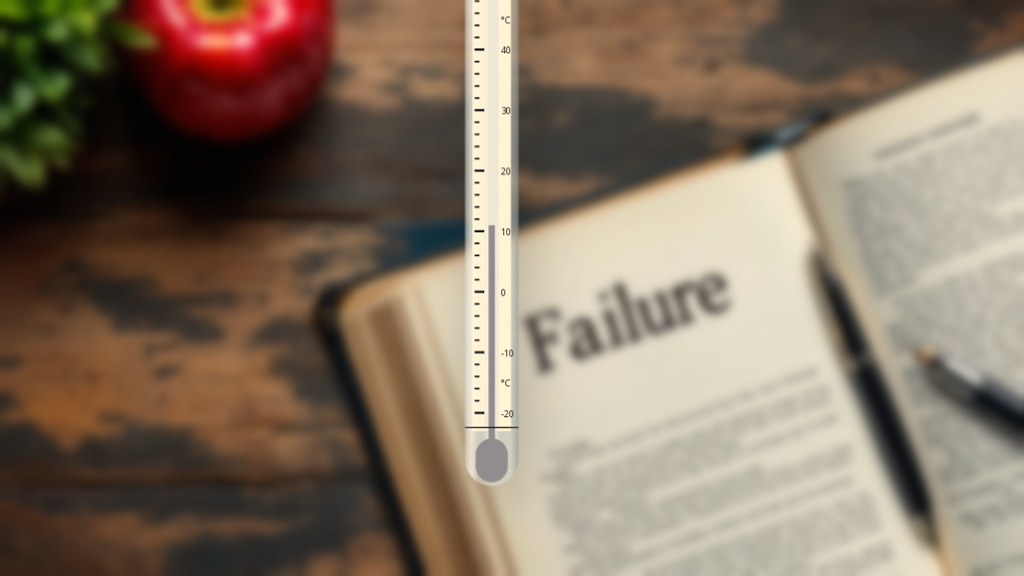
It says 11 °C
